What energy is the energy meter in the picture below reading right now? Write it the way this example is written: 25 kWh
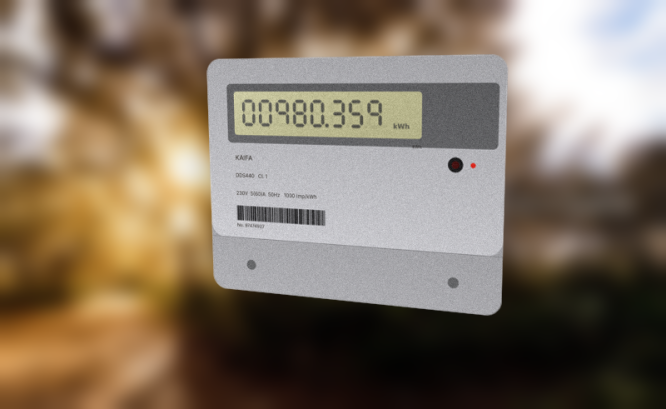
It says 980.359 kWh
